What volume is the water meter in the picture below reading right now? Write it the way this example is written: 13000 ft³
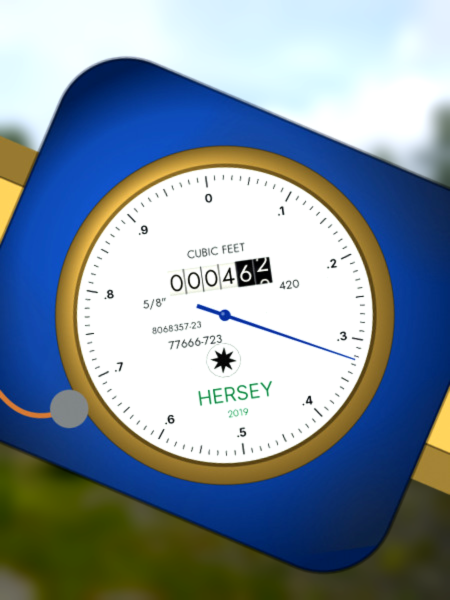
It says 462.32 ft³
